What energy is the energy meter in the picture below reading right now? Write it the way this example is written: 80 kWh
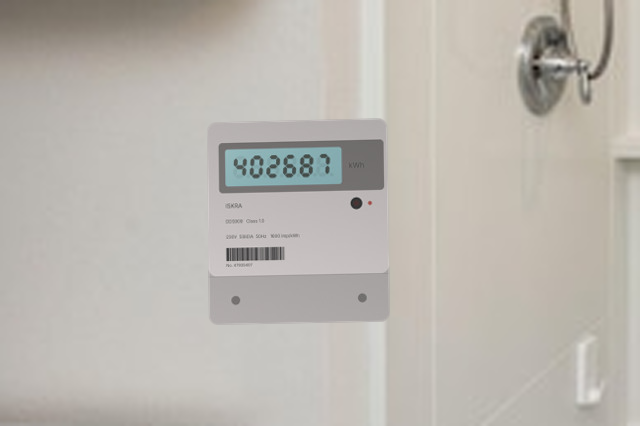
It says 402687 kWh
